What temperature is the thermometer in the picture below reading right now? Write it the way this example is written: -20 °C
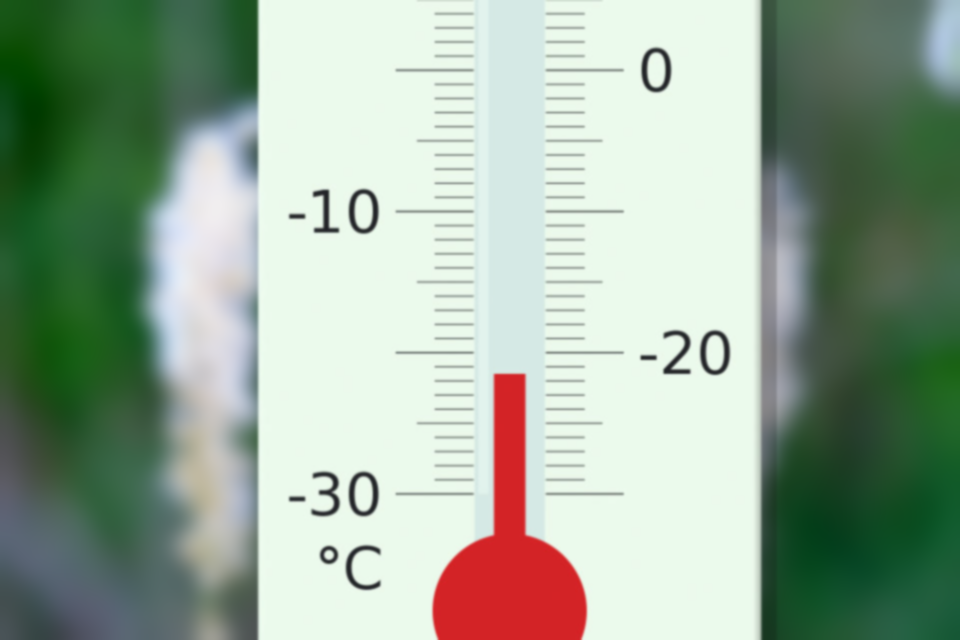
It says -21.5 °C
